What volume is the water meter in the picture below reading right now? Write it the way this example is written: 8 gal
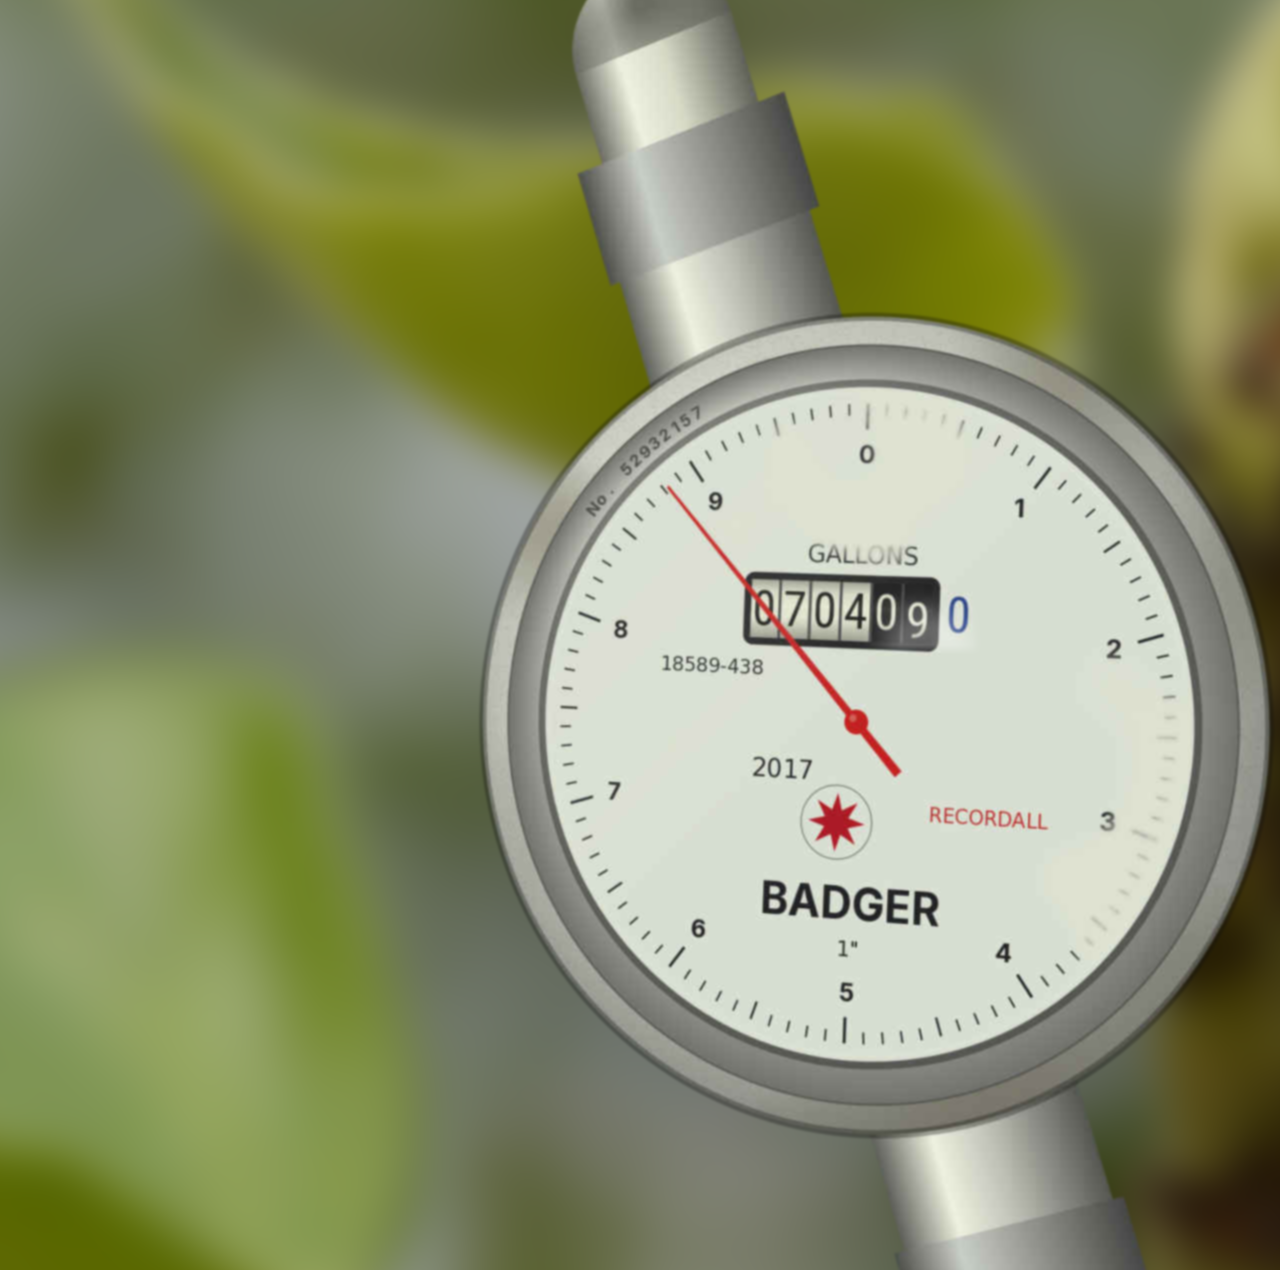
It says 704088.8 gal
